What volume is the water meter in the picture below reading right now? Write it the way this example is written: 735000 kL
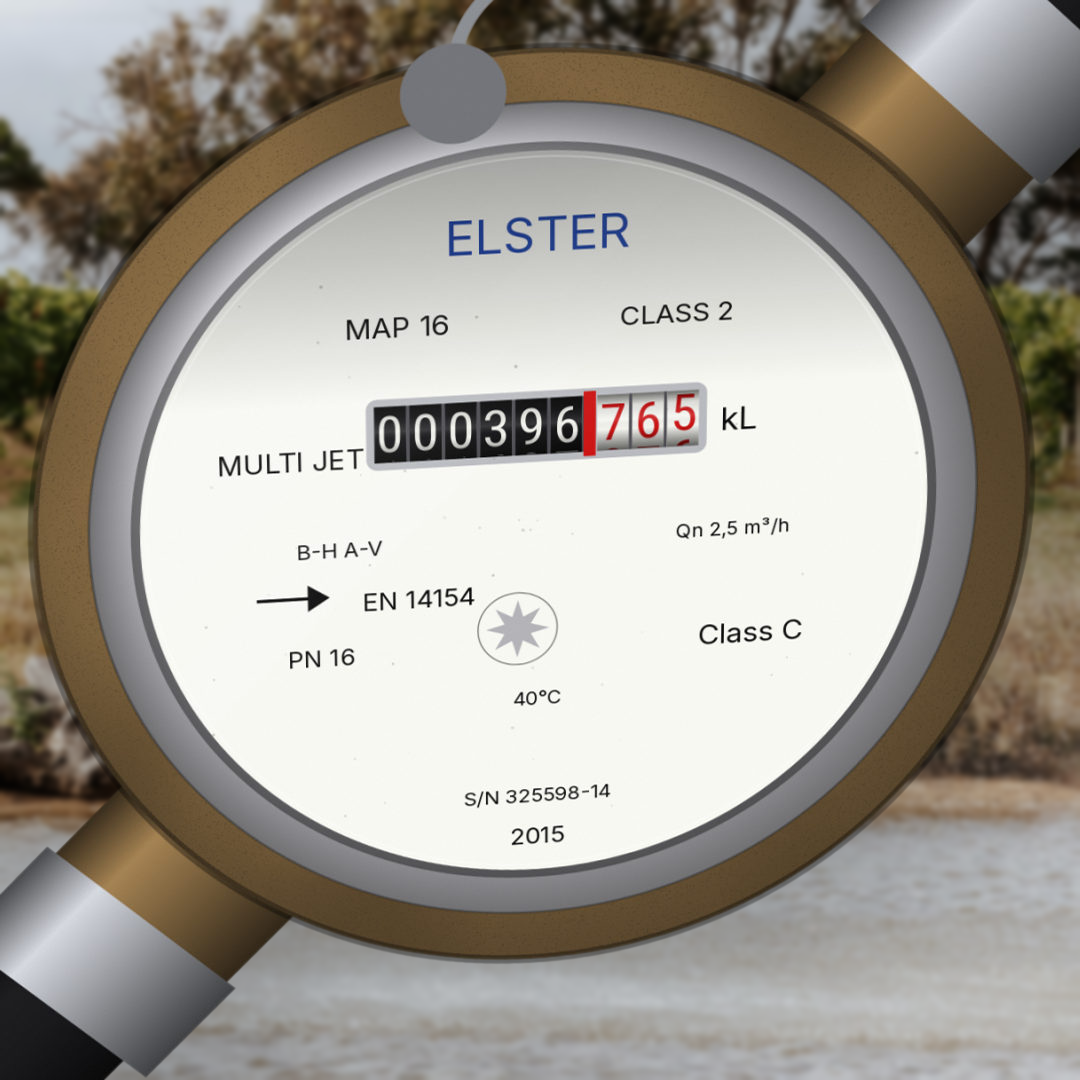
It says 396.765 kL
